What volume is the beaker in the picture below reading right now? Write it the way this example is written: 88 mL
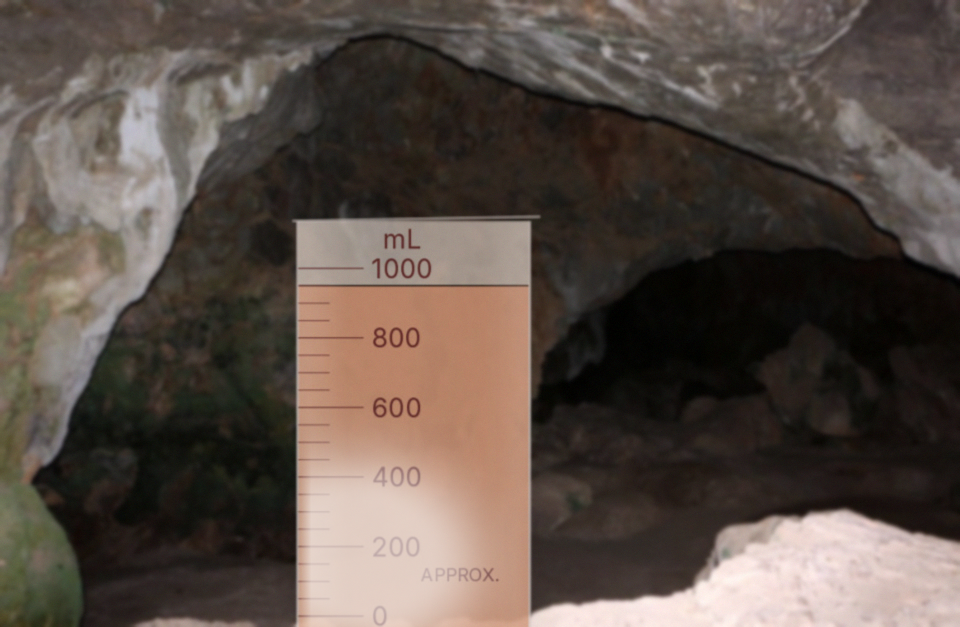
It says 950 mL
